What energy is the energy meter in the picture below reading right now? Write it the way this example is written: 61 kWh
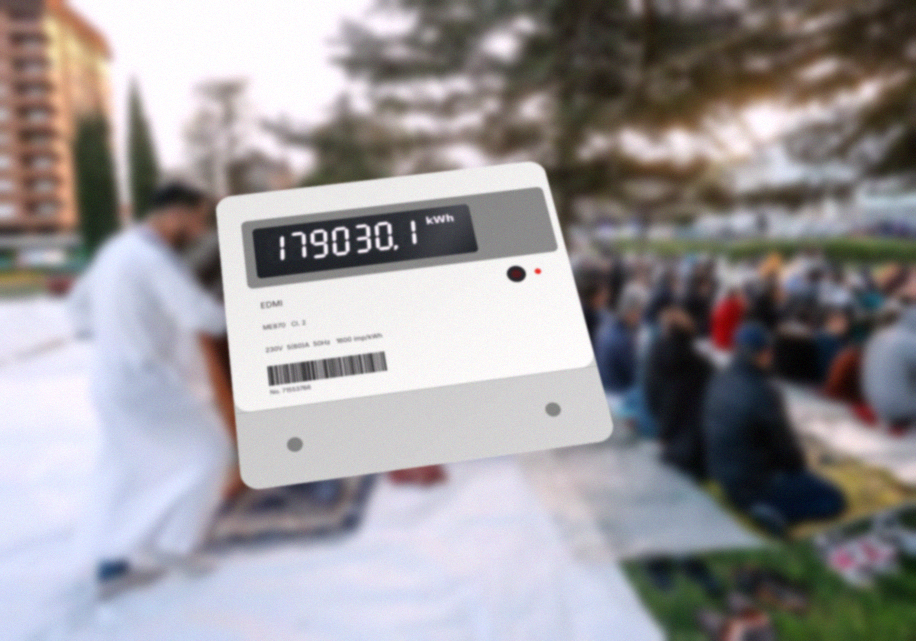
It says 179030.1 kWh
